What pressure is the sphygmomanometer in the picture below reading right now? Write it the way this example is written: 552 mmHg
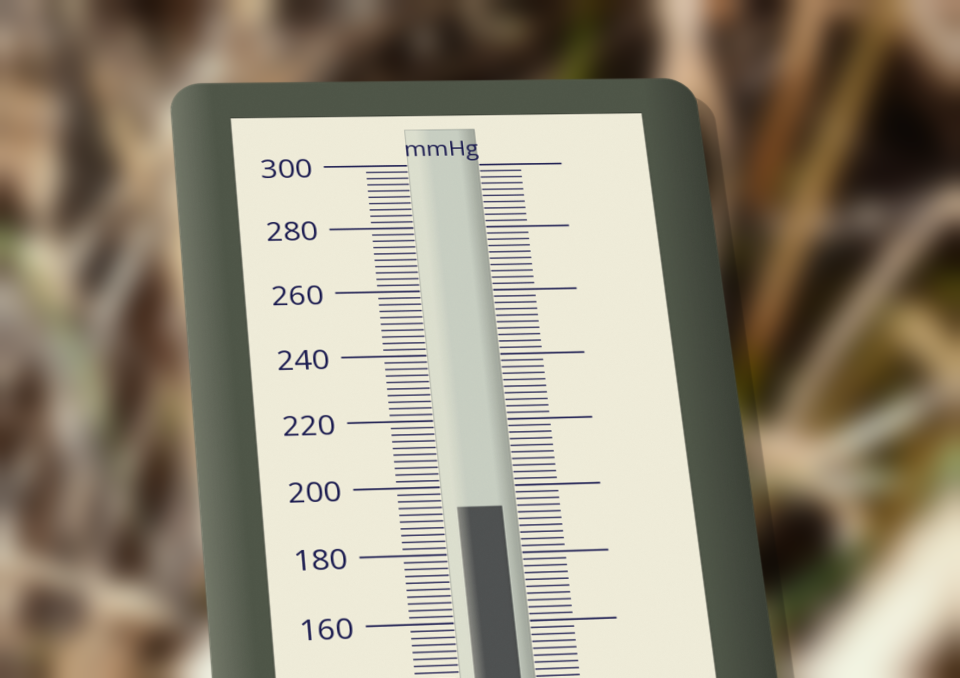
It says 194 mmHg
